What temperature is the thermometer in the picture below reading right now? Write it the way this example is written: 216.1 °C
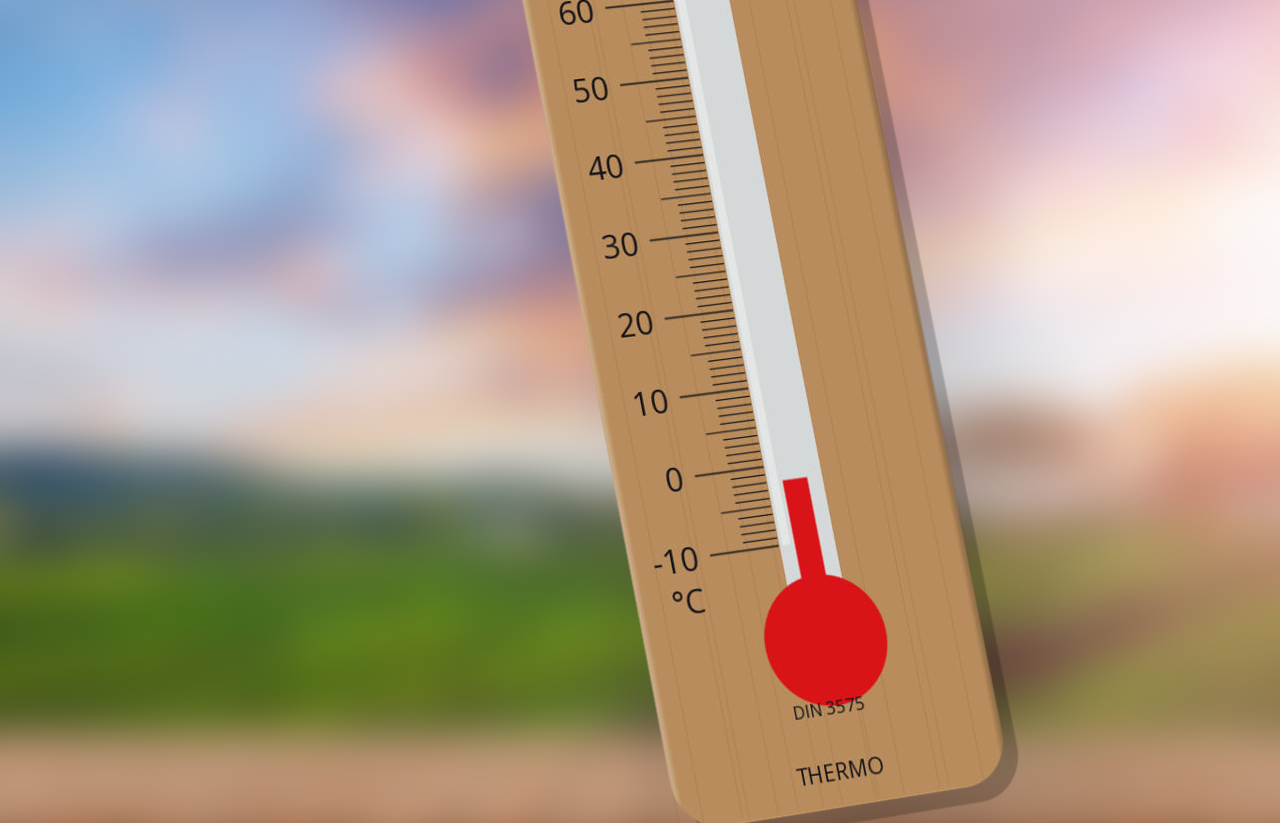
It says -2 °C
